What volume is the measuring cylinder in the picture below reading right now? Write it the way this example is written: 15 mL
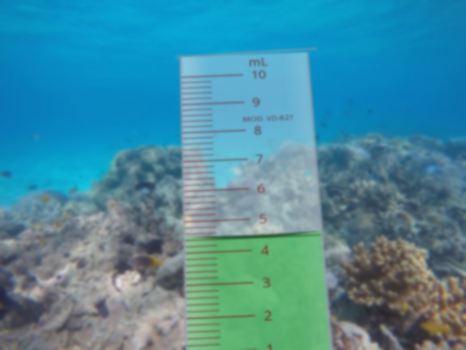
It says 4.4 mL
